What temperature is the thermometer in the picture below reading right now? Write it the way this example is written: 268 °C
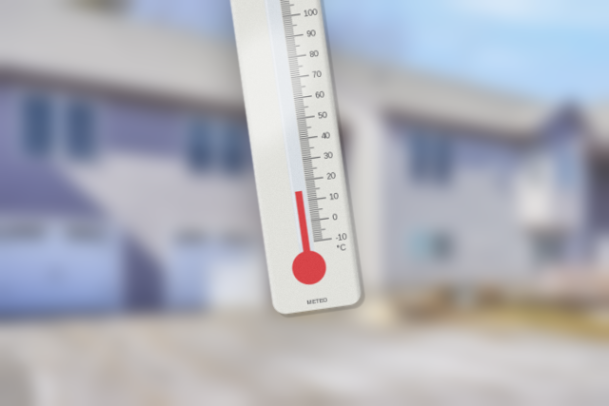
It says 15 °C
